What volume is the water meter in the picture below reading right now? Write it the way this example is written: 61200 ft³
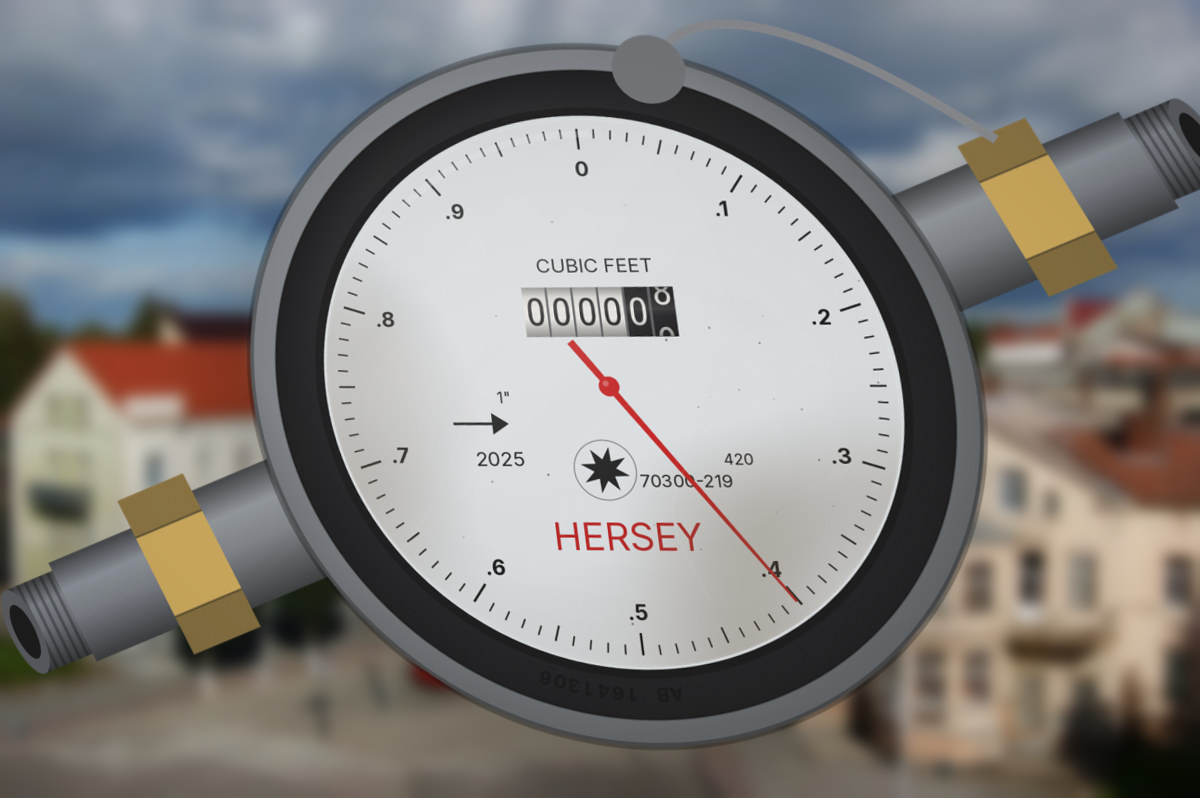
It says 8.40 ft³
